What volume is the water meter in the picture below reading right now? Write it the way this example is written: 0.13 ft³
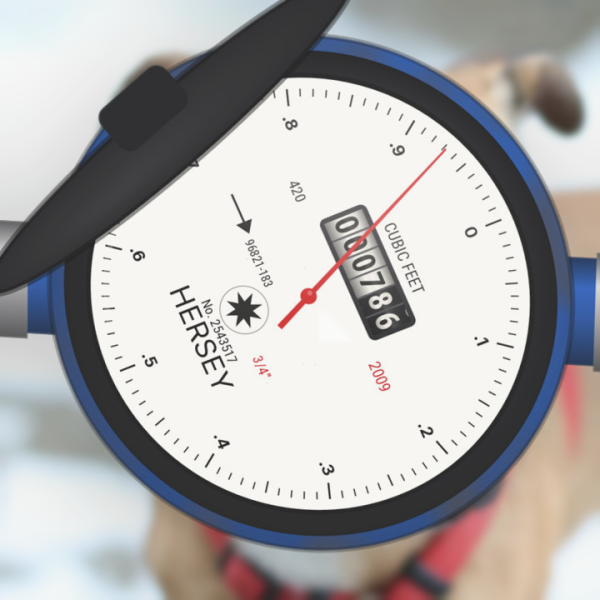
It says 785.93 ft³
